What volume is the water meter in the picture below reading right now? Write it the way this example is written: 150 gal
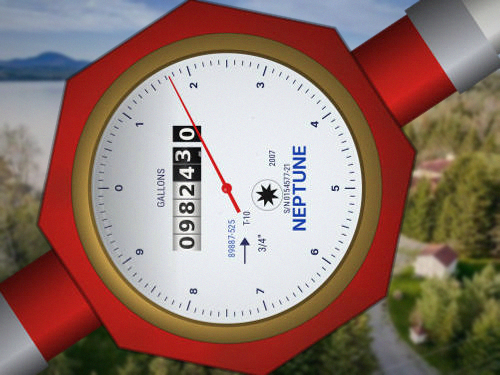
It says 982431.7 gal
